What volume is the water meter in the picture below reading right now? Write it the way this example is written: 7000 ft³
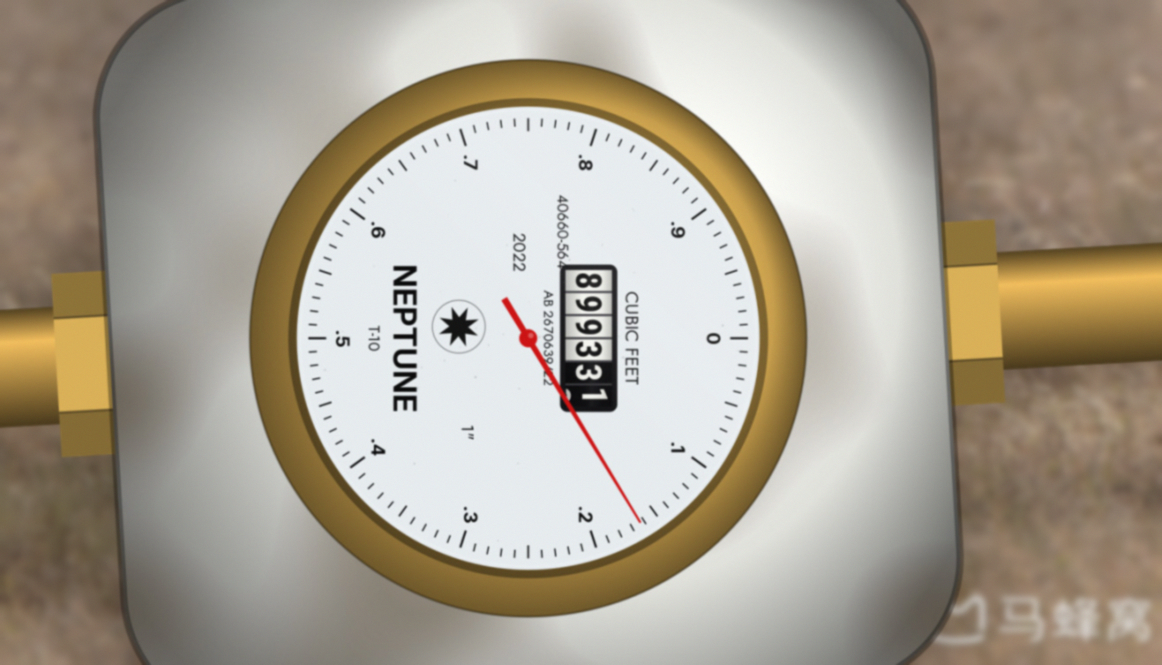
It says 899331.16 ft³
